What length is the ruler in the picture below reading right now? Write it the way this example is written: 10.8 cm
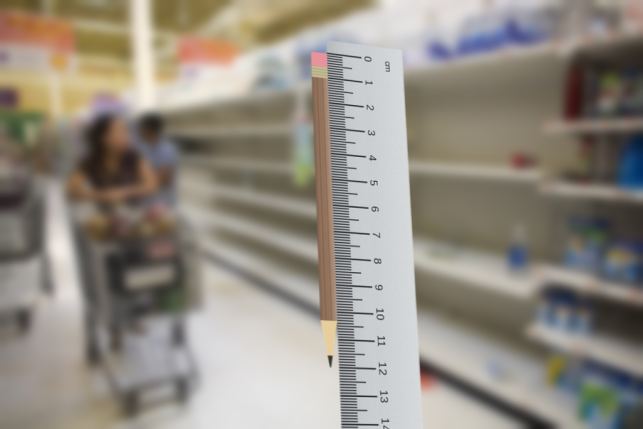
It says 12 cm
